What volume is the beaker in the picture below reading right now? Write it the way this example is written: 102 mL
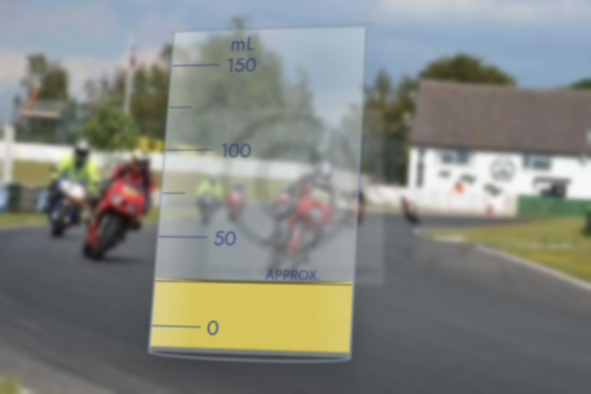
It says 25 mL
